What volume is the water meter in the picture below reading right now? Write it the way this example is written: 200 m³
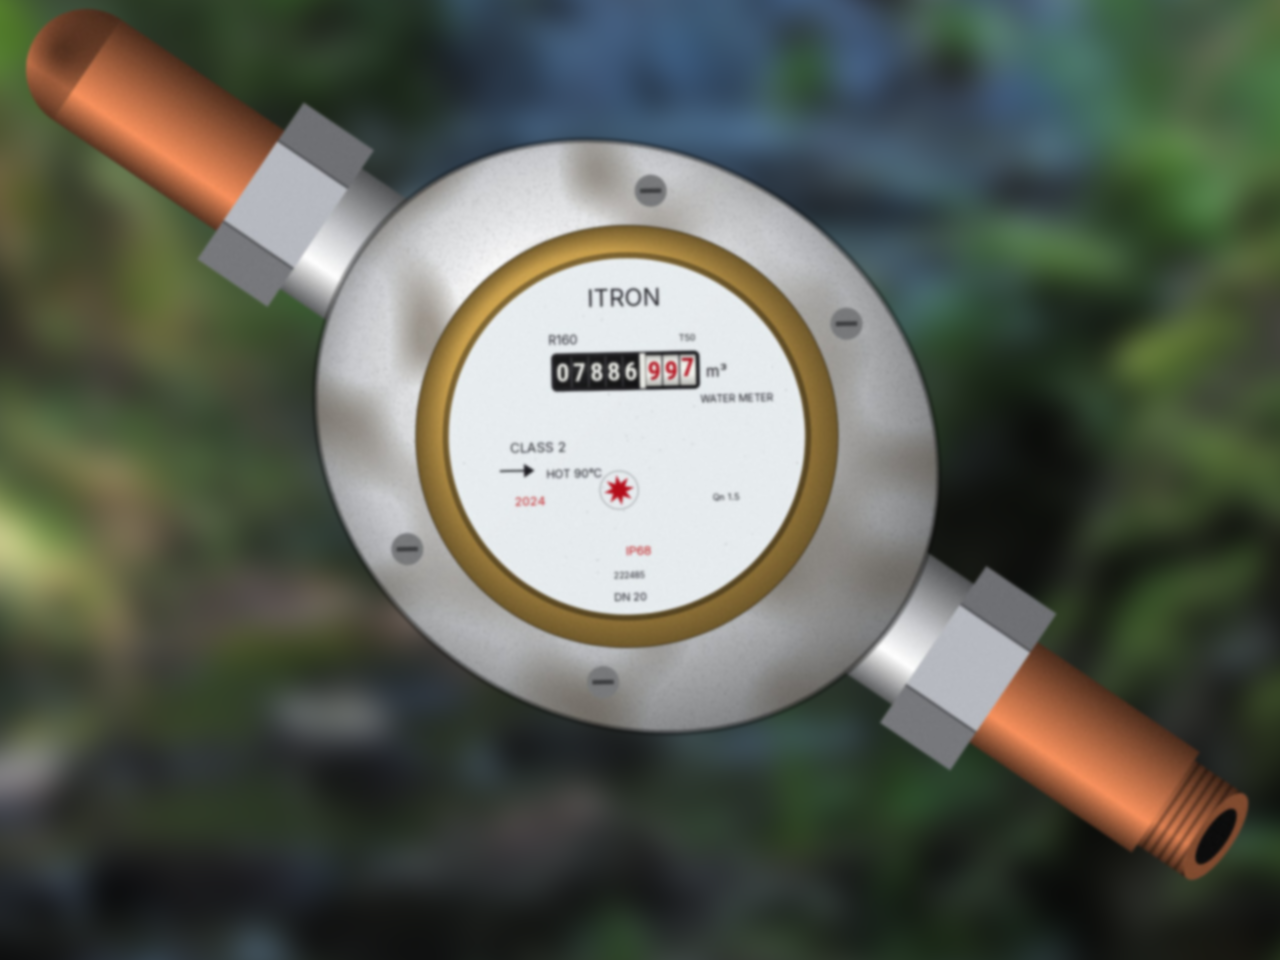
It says 7886.997 m³
